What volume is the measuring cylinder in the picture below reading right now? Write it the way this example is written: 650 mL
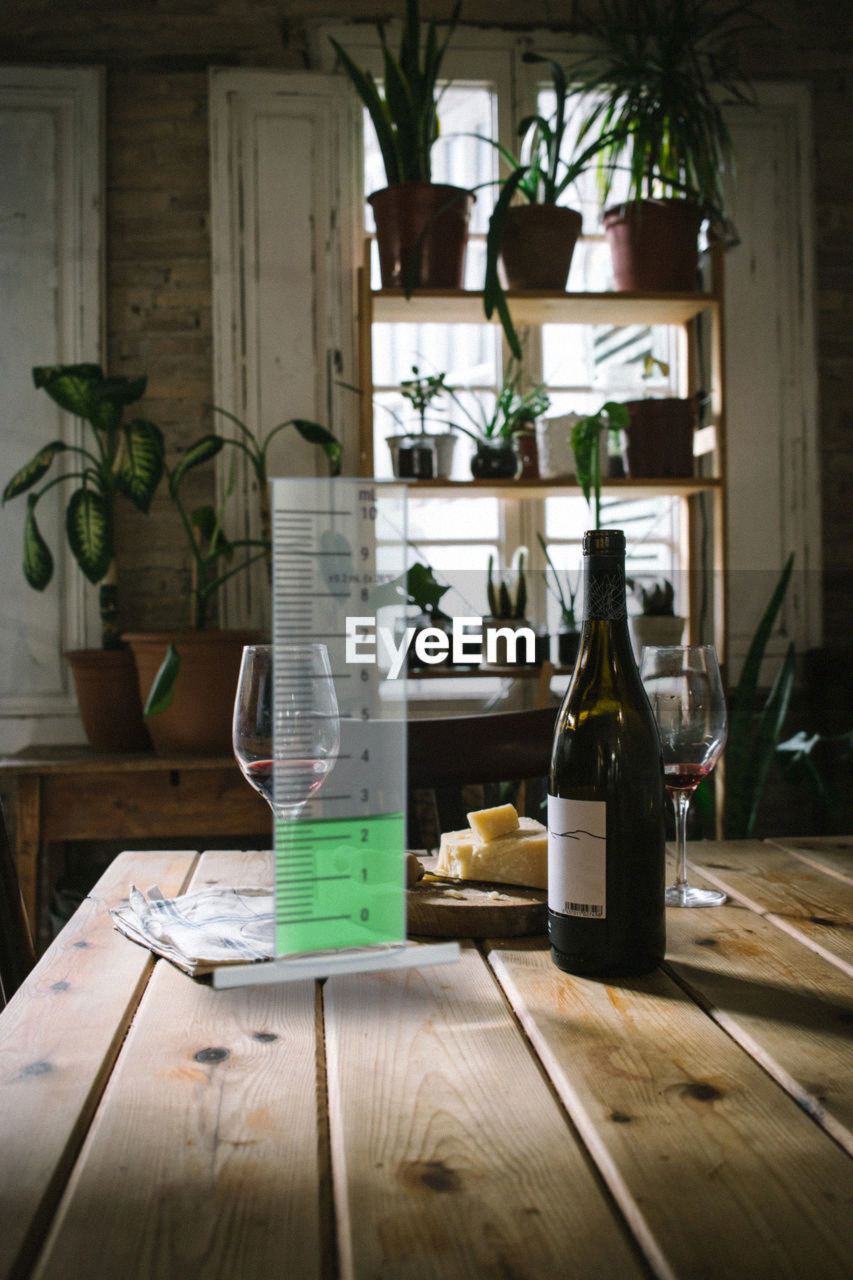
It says 2.4 mL
